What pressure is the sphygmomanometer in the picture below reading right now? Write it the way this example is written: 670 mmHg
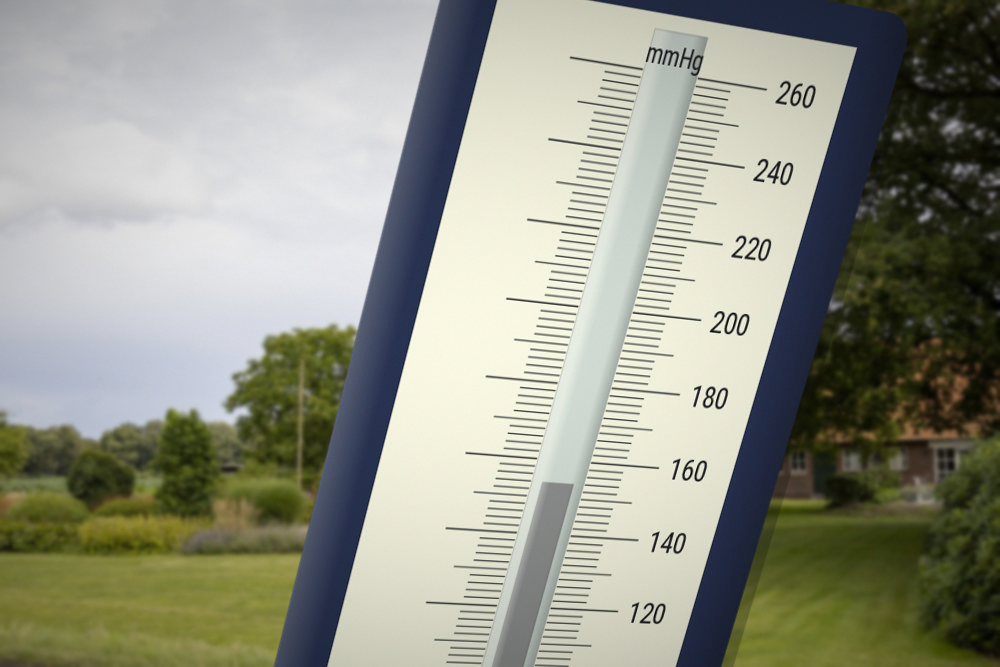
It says 154 mmHg
